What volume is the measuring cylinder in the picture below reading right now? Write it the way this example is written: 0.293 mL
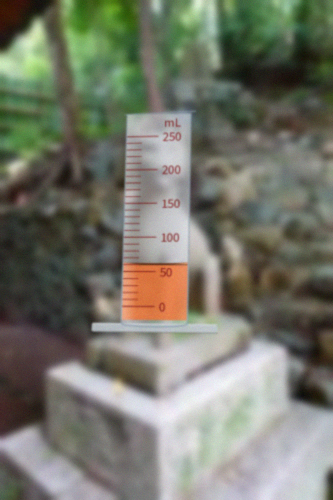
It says 60 mL
